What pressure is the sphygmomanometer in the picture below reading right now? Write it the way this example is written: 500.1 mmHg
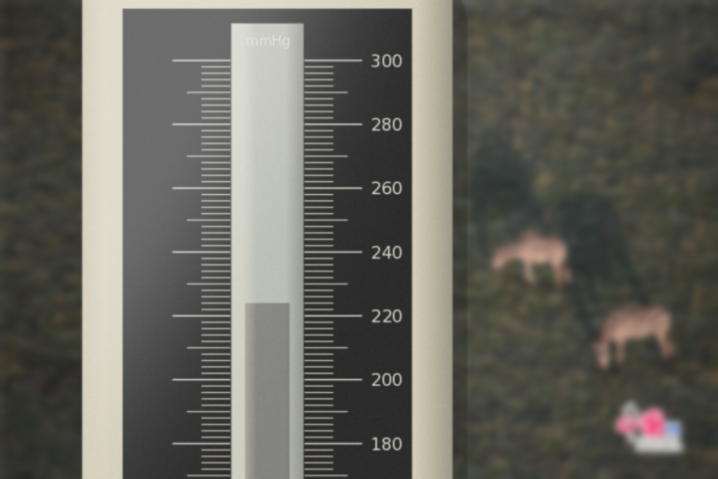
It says 224 mmHg
